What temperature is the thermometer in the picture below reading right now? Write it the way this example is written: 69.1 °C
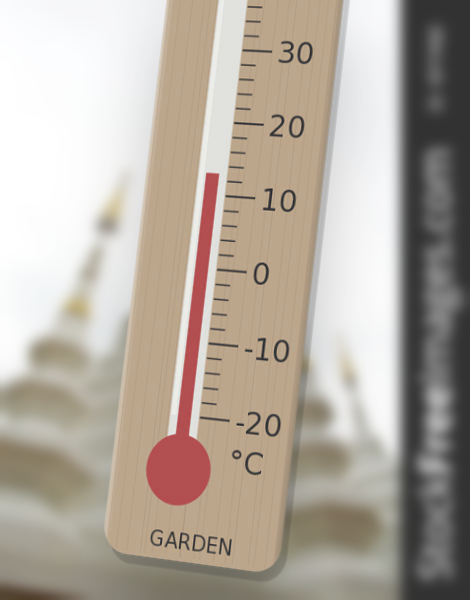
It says 13 °C
